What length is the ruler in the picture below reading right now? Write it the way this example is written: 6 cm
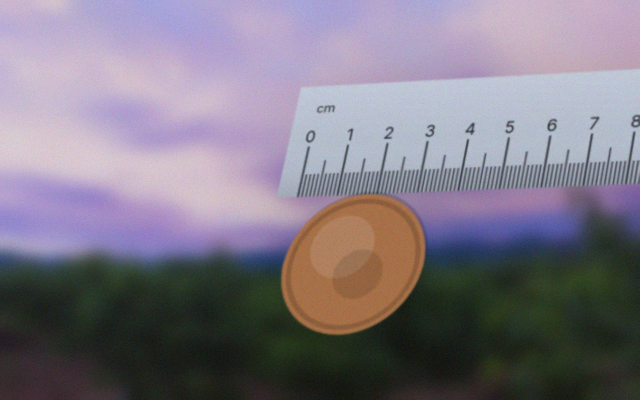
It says 3.5 cm
